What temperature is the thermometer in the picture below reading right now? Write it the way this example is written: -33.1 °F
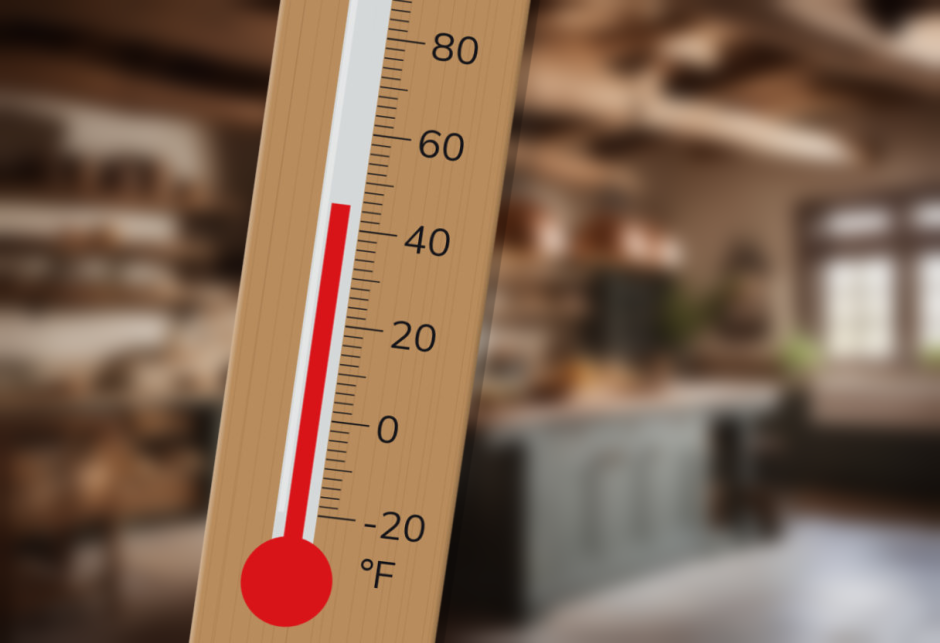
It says 45 °F
